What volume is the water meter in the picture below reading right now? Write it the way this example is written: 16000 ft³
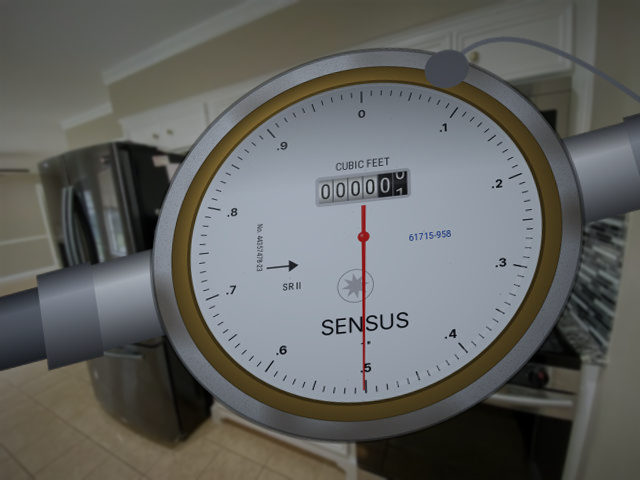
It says 0.50 ft³
